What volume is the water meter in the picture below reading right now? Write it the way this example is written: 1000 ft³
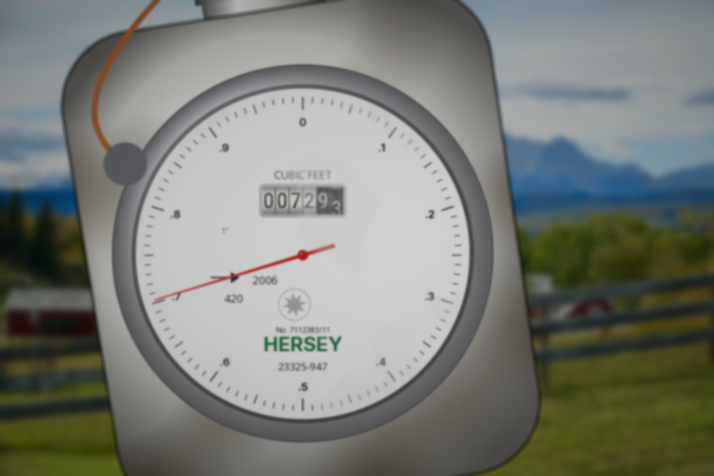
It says 7292.70 ft³
